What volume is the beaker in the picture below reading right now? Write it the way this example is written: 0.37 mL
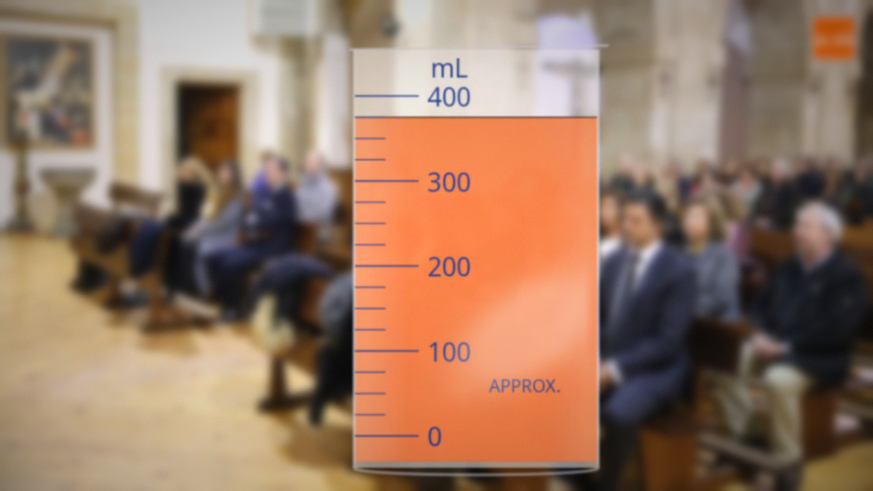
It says 375 mL
